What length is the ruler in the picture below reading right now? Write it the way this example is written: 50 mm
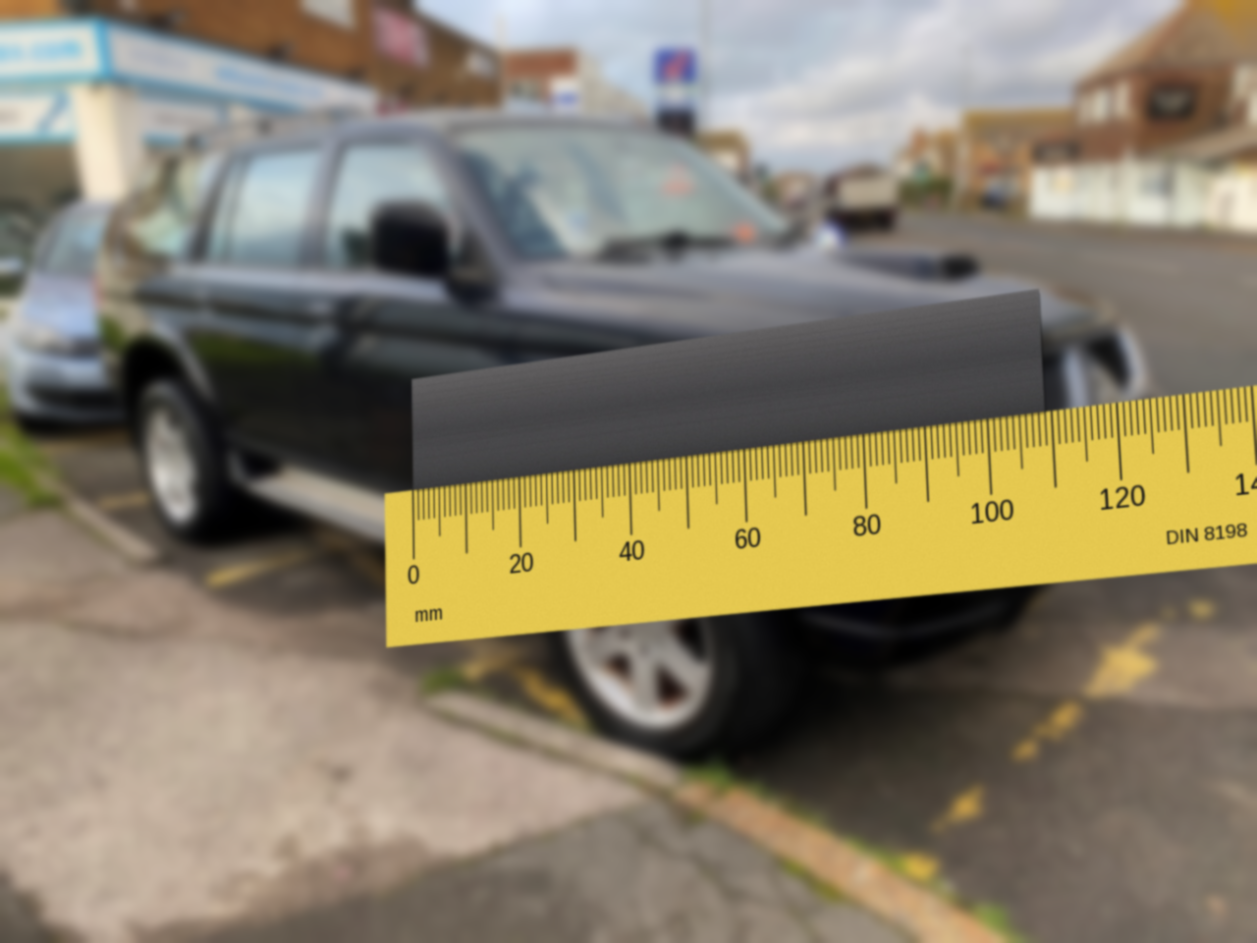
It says 109 mm
